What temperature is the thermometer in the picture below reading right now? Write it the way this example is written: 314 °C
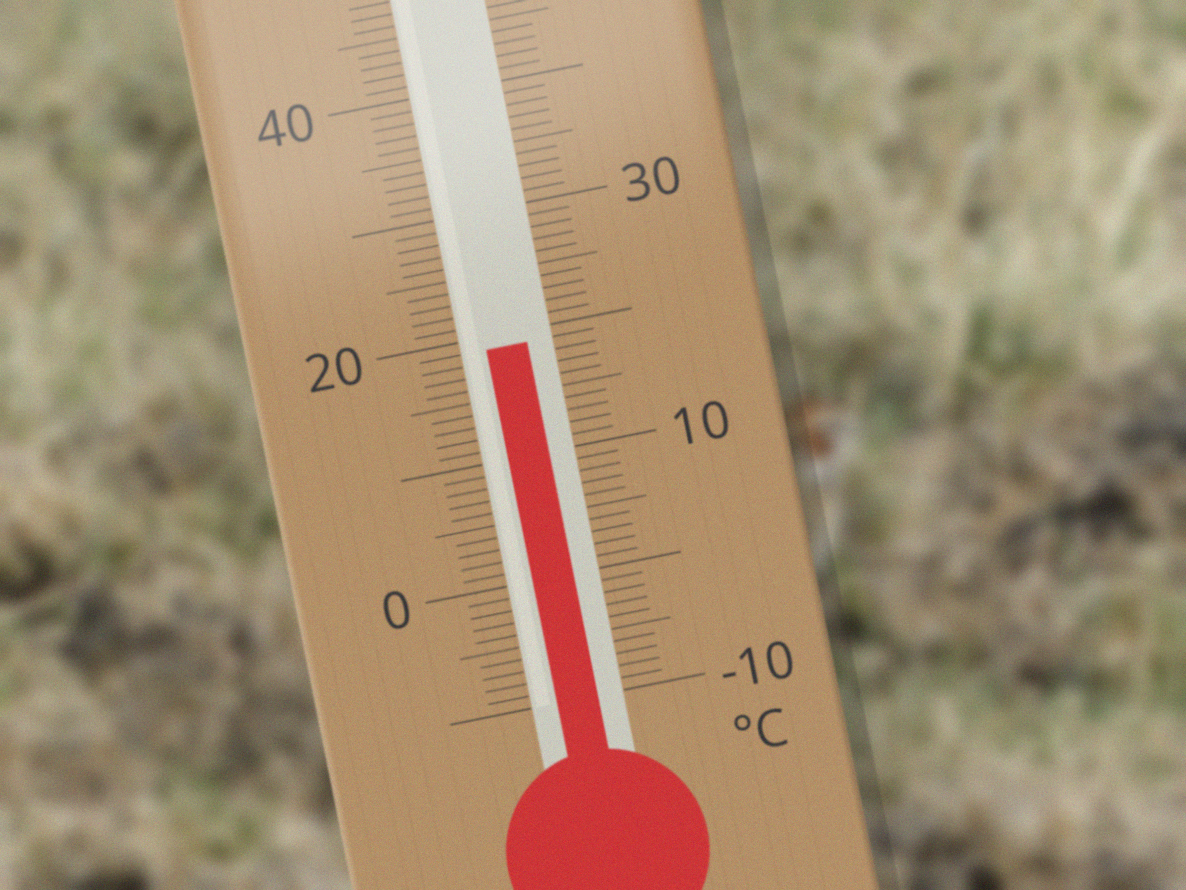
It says 19 °C
